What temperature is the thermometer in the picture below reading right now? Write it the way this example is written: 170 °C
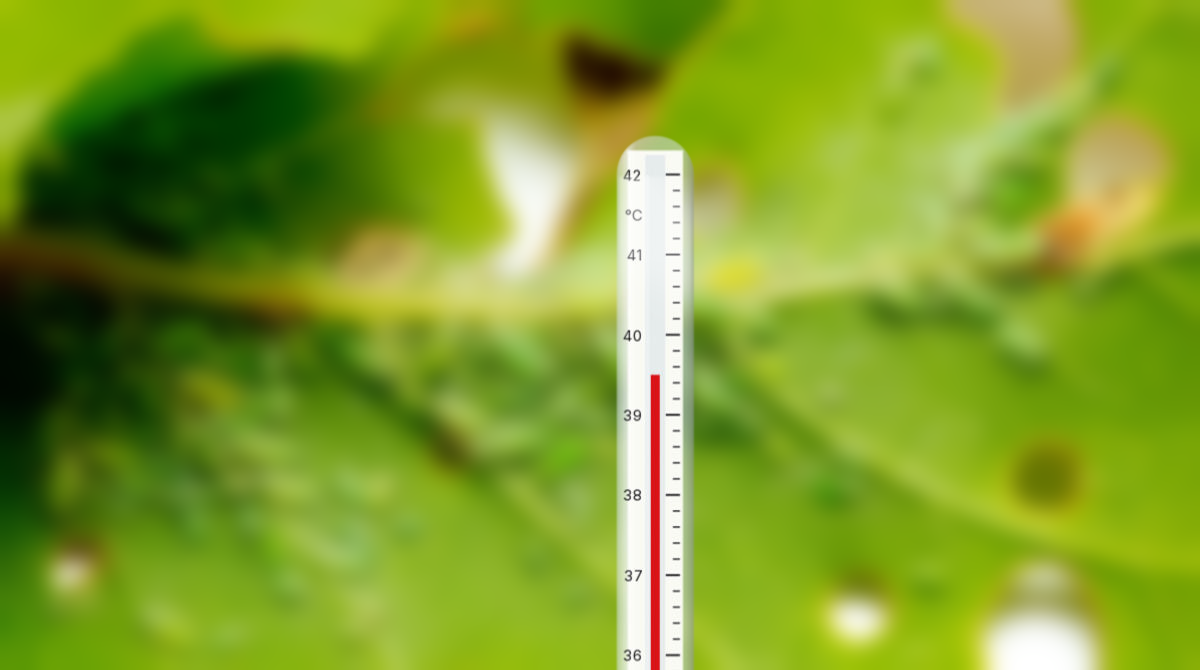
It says 39.5 °C
